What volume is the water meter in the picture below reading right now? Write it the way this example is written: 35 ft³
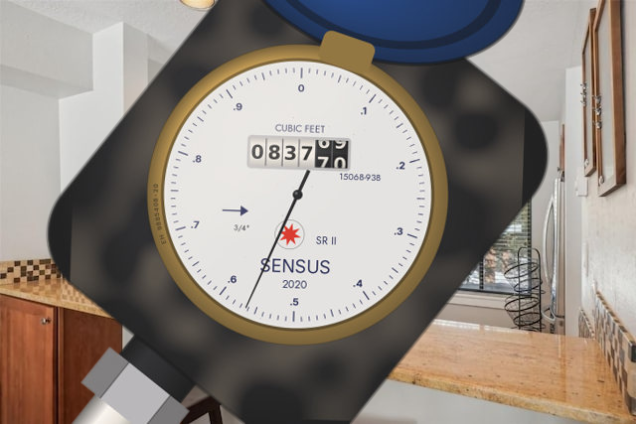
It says 83769.56 ft³
